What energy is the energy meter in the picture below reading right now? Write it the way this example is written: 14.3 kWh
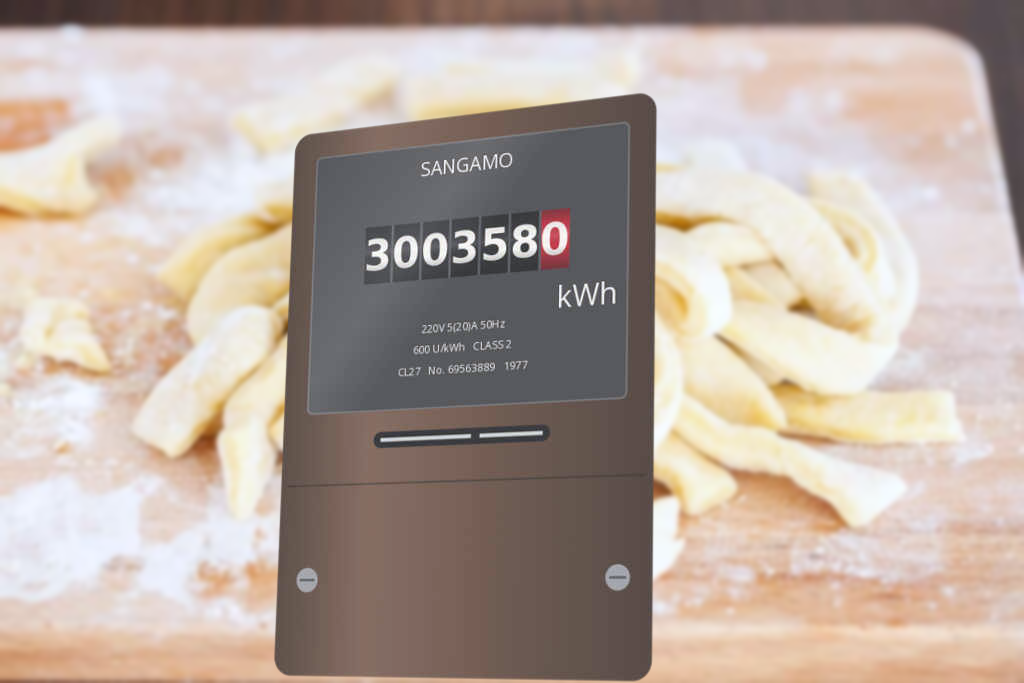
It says 300358.0 kWh
